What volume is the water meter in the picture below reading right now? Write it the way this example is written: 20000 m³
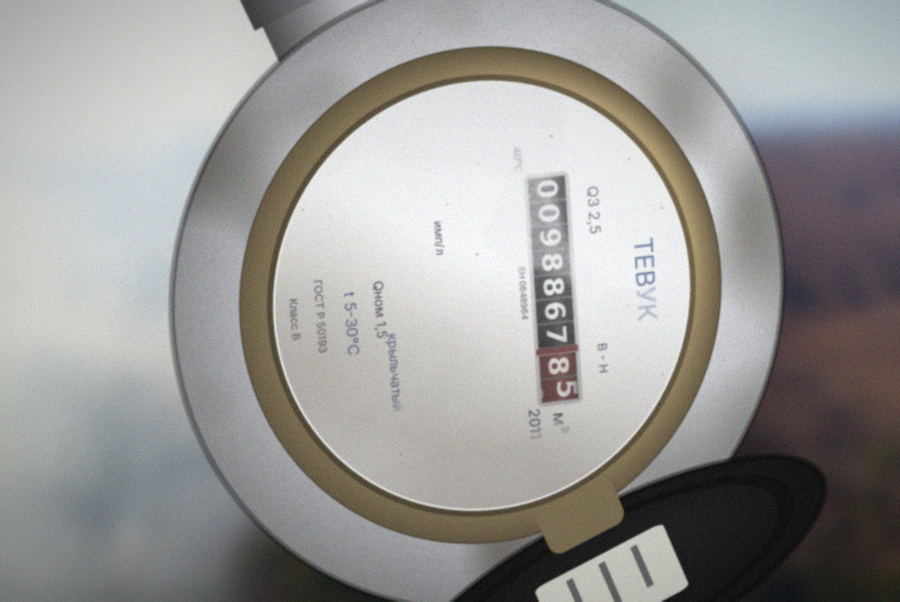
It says 98867.85 m³
